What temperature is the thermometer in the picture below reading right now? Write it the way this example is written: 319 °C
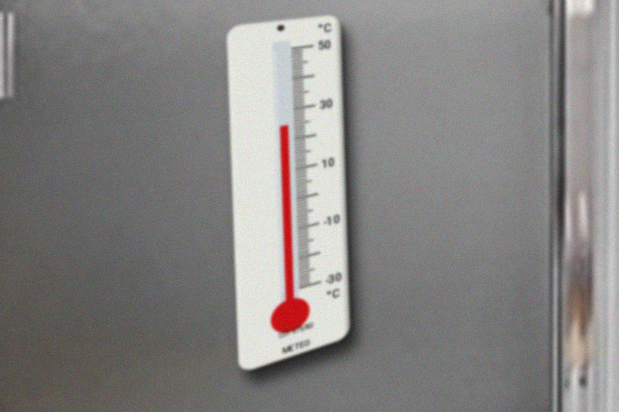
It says 25 °C
